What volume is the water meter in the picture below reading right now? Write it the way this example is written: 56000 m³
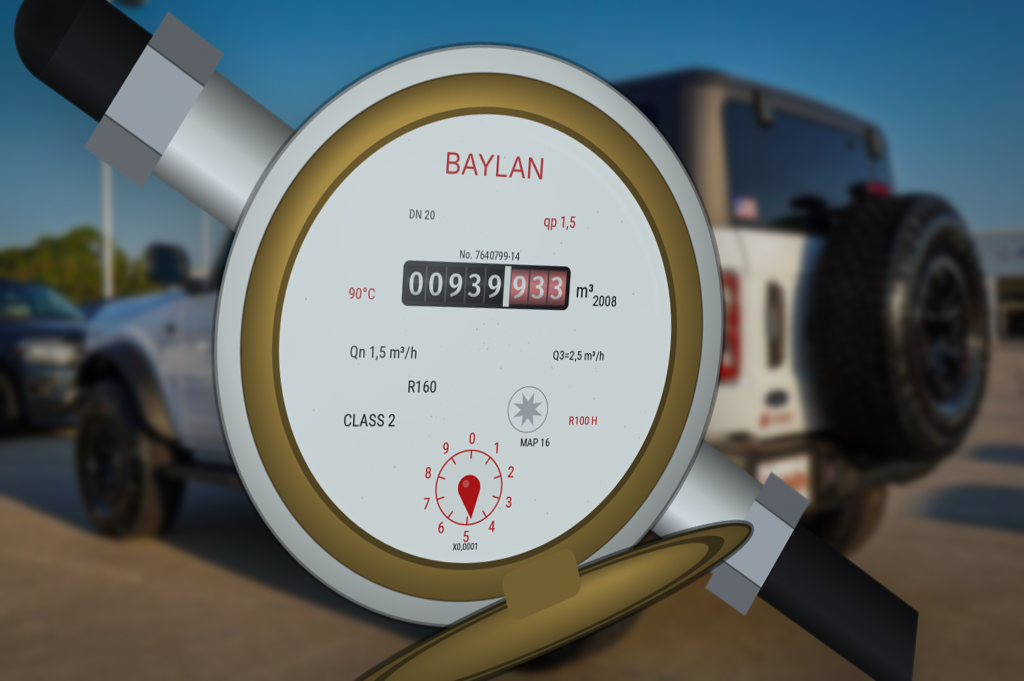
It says 939.9334 m³
